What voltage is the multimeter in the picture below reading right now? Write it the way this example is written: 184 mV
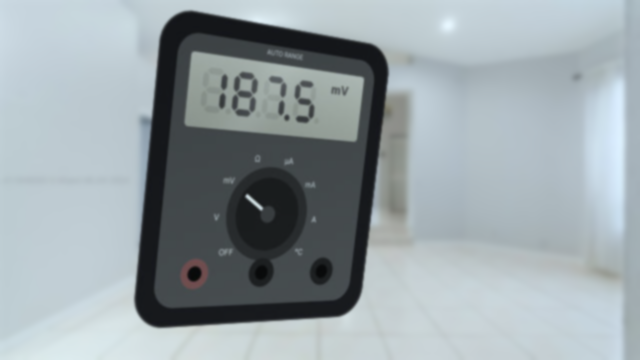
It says 187.5 mV
